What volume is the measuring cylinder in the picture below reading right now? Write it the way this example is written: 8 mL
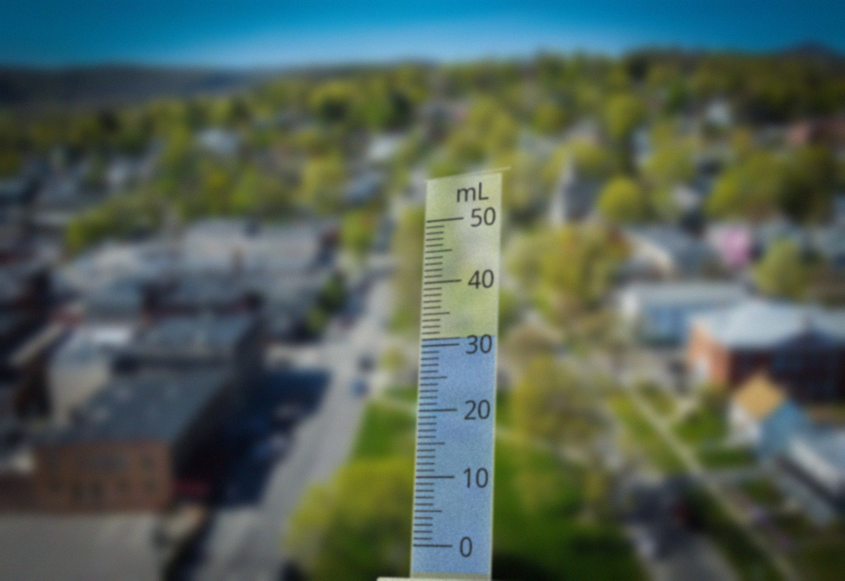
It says 31 mL
